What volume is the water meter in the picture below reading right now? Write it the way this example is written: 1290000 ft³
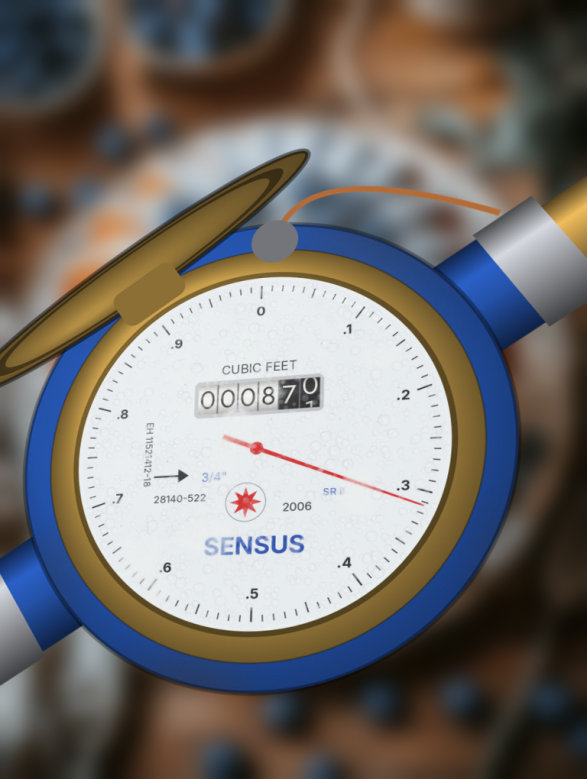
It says 870.31 ft³
